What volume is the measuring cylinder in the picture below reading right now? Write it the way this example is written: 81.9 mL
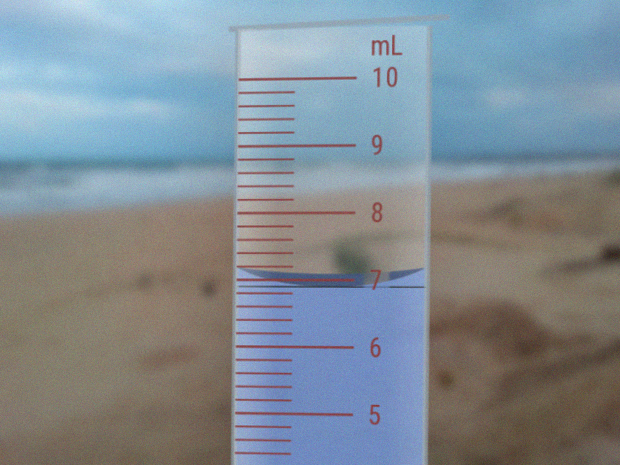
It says 6.9 mL
